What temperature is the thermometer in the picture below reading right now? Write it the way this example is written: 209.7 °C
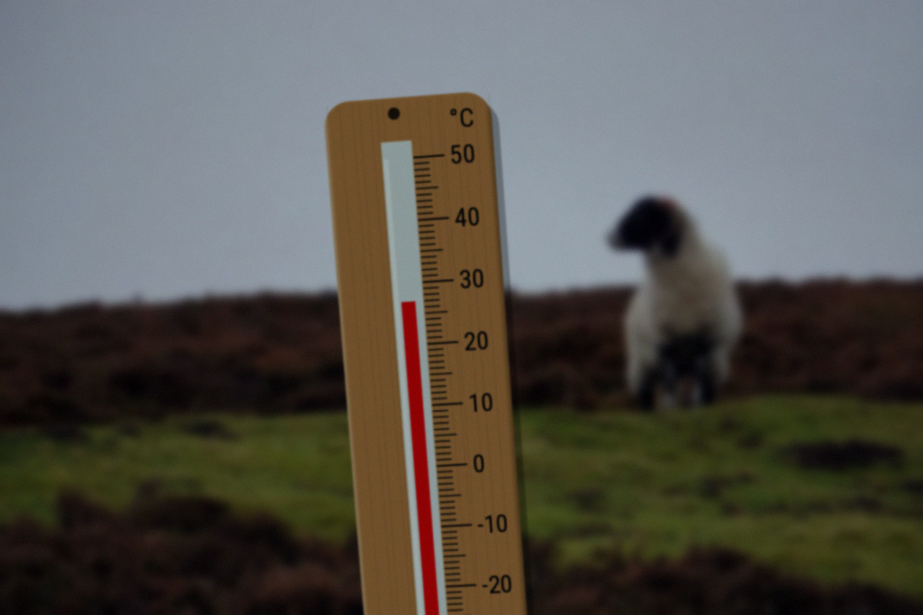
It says 27 °C
